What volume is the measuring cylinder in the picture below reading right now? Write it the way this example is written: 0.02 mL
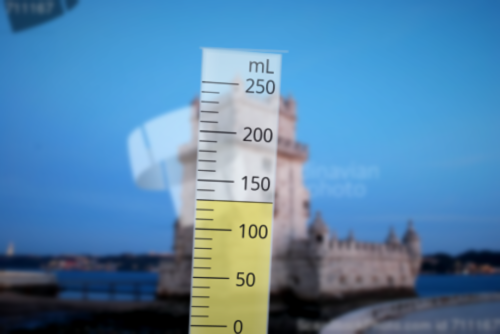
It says 130 mL
